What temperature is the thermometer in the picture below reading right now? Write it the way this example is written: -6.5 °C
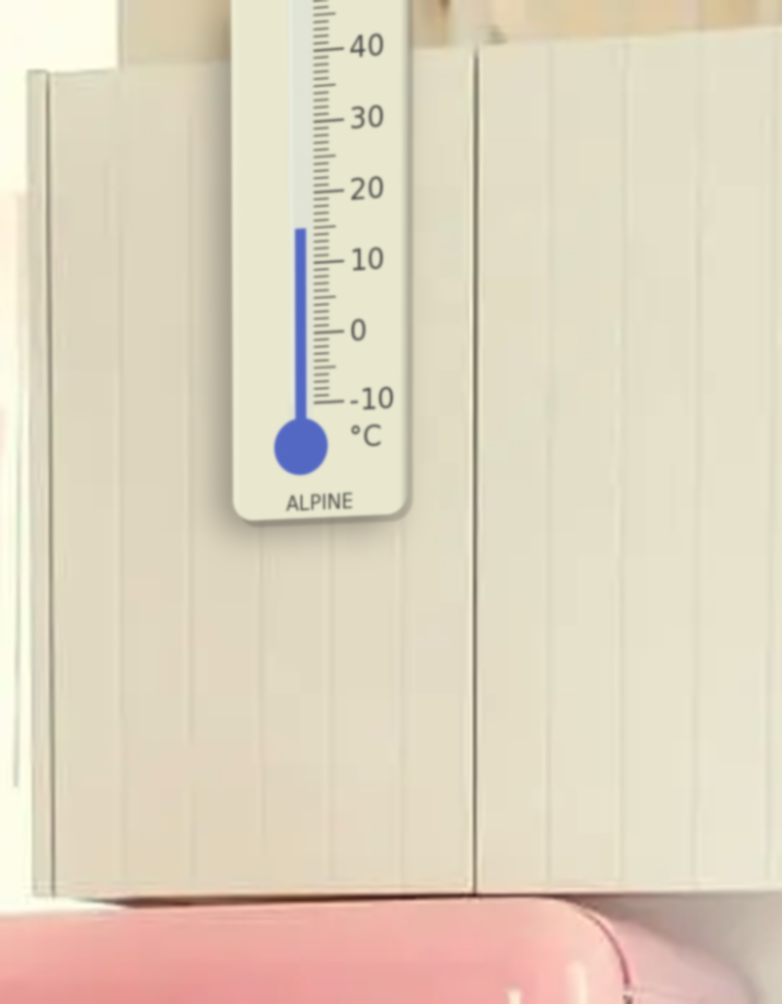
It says 15 °C
